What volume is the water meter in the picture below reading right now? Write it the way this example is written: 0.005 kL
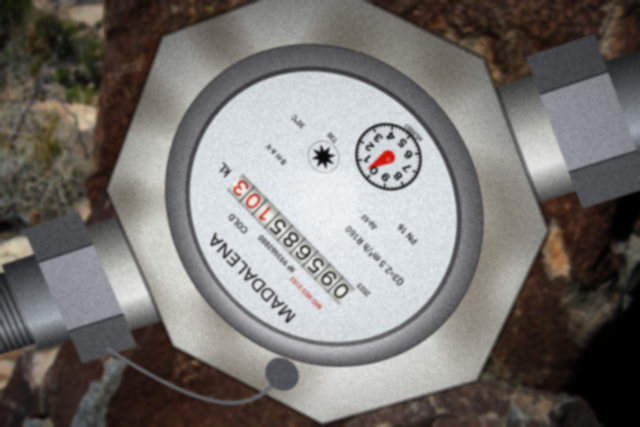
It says 95685.1030 kL
